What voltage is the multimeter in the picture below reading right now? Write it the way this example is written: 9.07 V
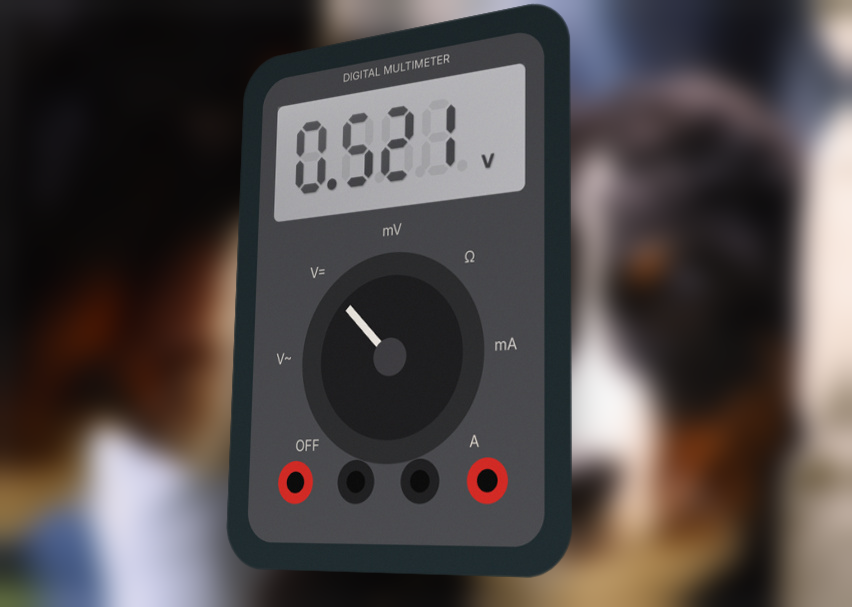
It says 0.521 V
